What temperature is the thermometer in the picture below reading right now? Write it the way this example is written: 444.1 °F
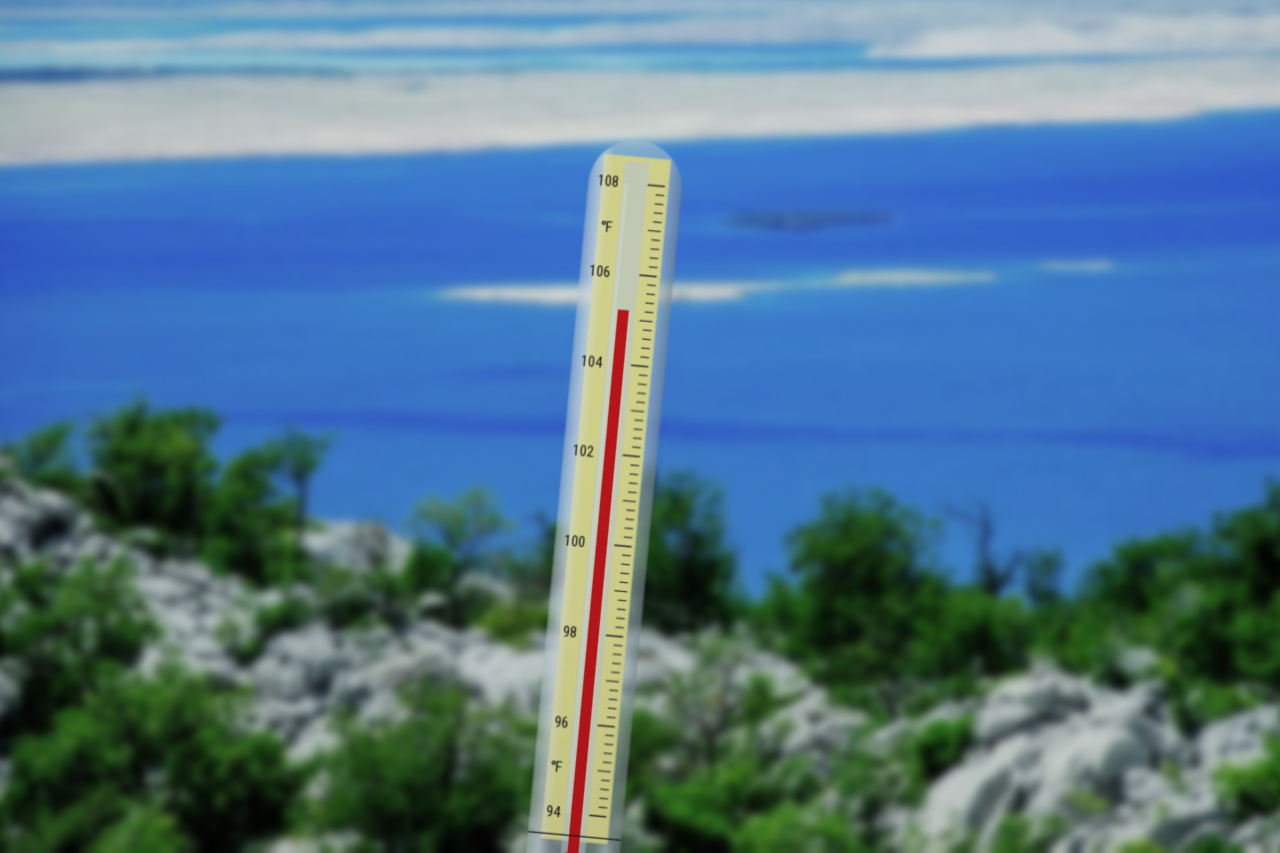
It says 105.2 °F
